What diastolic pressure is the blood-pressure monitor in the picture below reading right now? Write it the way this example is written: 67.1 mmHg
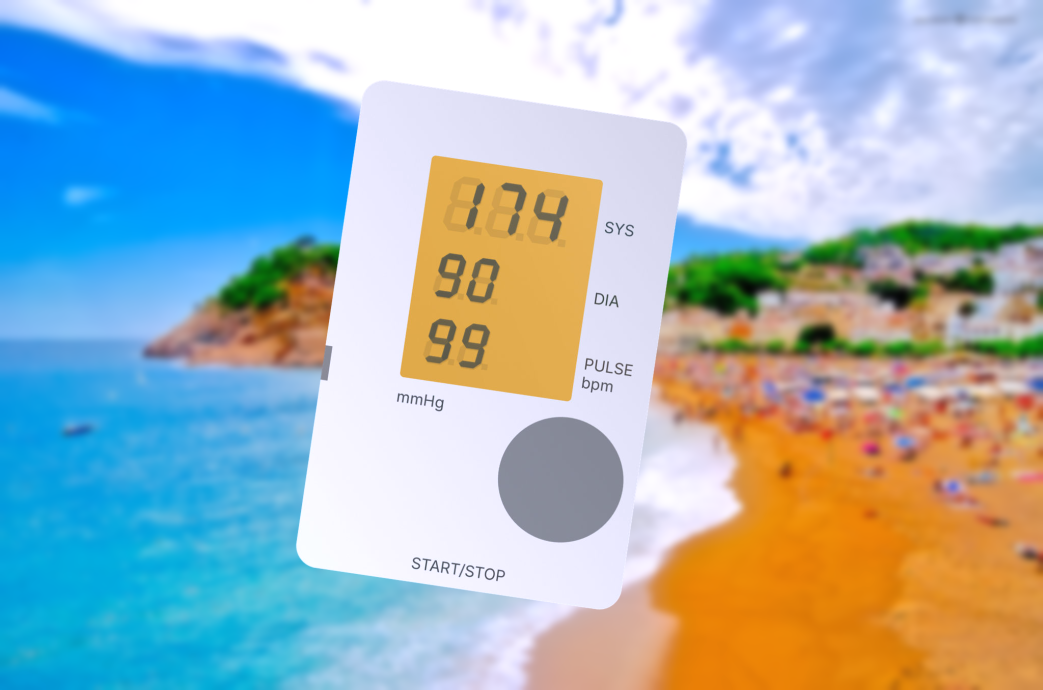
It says 90 mmHg
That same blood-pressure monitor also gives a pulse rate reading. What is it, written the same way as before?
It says 99 bpm
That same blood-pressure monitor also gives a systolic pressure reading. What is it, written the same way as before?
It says 174 mmHg
